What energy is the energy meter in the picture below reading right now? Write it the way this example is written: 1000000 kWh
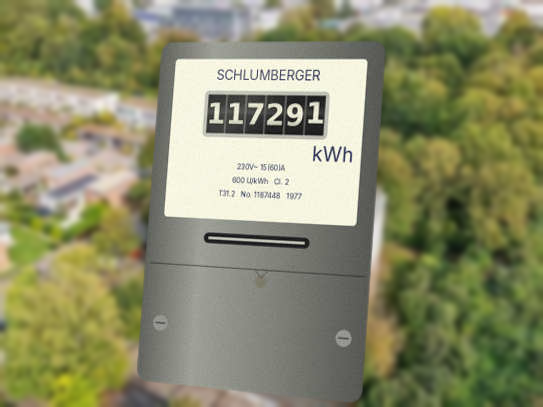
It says 117291 kWh
